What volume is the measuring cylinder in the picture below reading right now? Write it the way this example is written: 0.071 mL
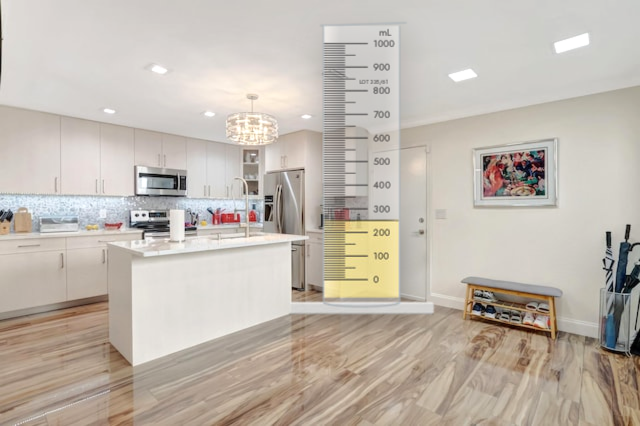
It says 250 mL
